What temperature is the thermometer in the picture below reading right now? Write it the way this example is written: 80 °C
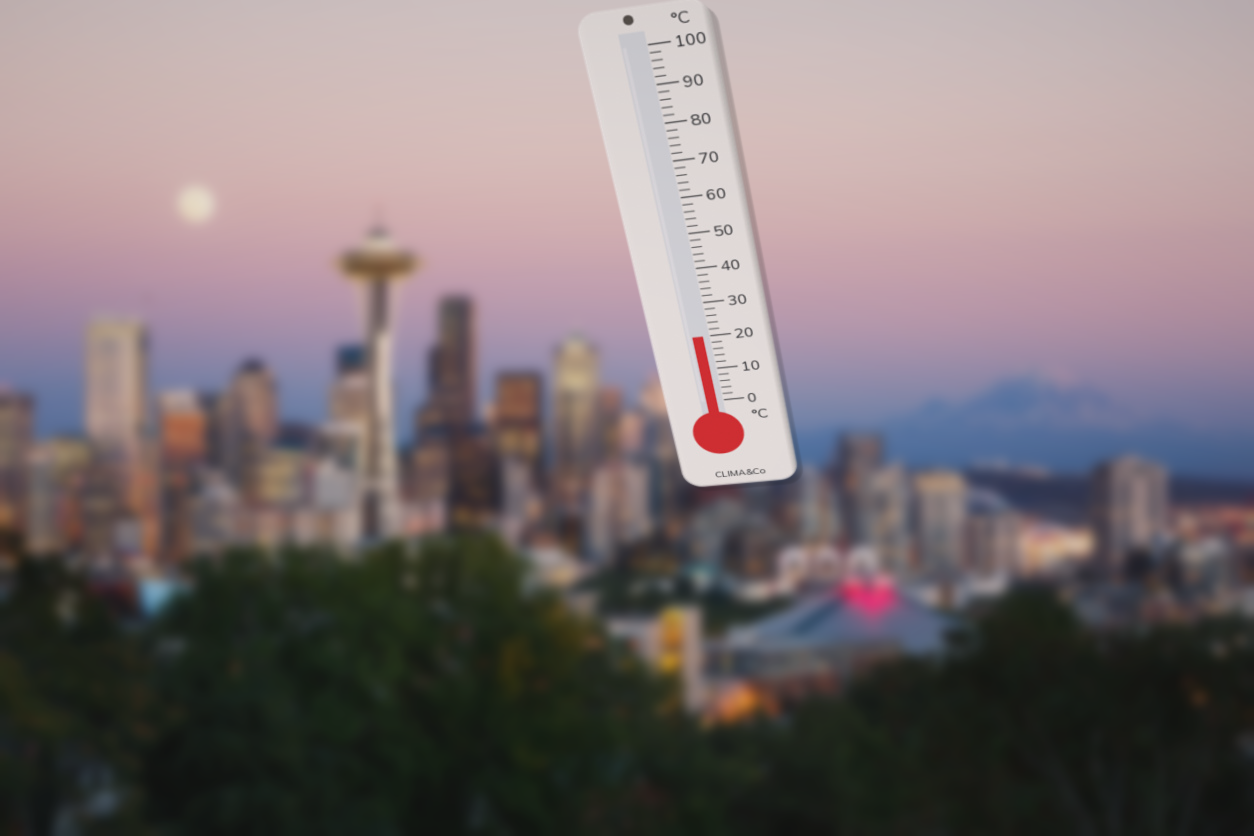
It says 20 °C
